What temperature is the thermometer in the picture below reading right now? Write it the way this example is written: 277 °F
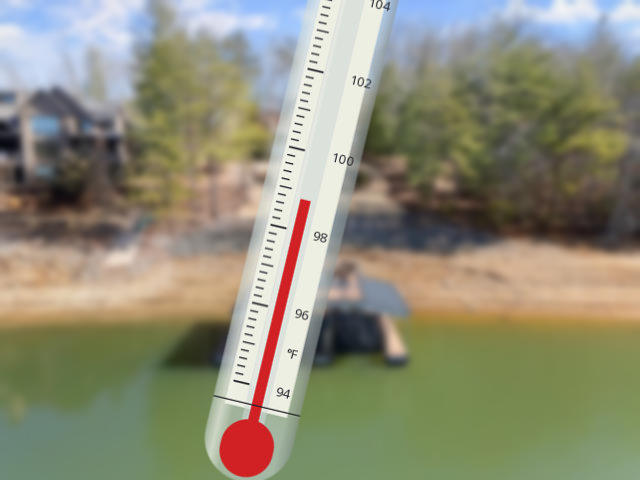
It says 98.8 °F
